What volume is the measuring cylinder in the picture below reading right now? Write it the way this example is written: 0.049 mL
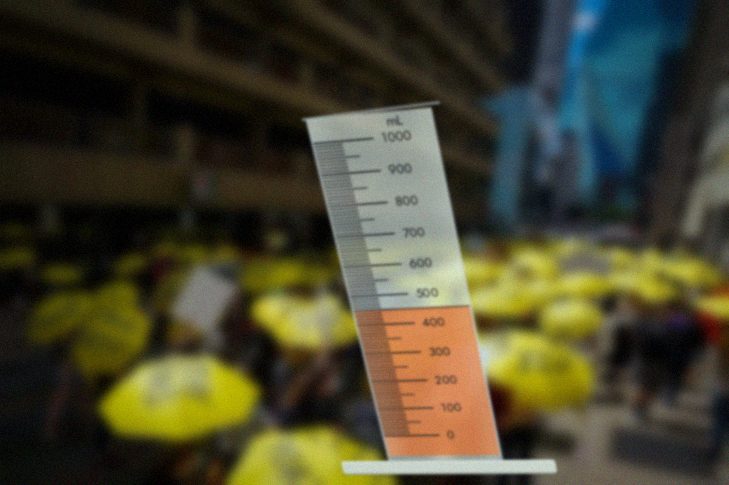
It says 450 mL
